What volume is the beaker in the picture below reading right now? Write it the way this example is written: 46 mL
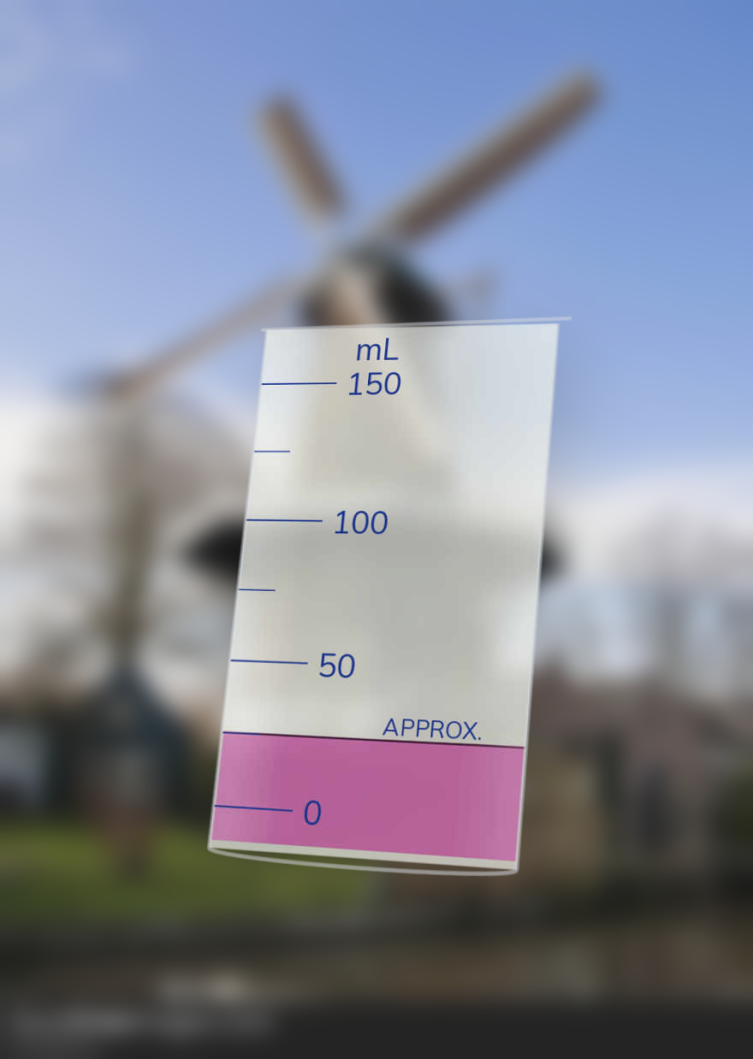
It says 25 mL
